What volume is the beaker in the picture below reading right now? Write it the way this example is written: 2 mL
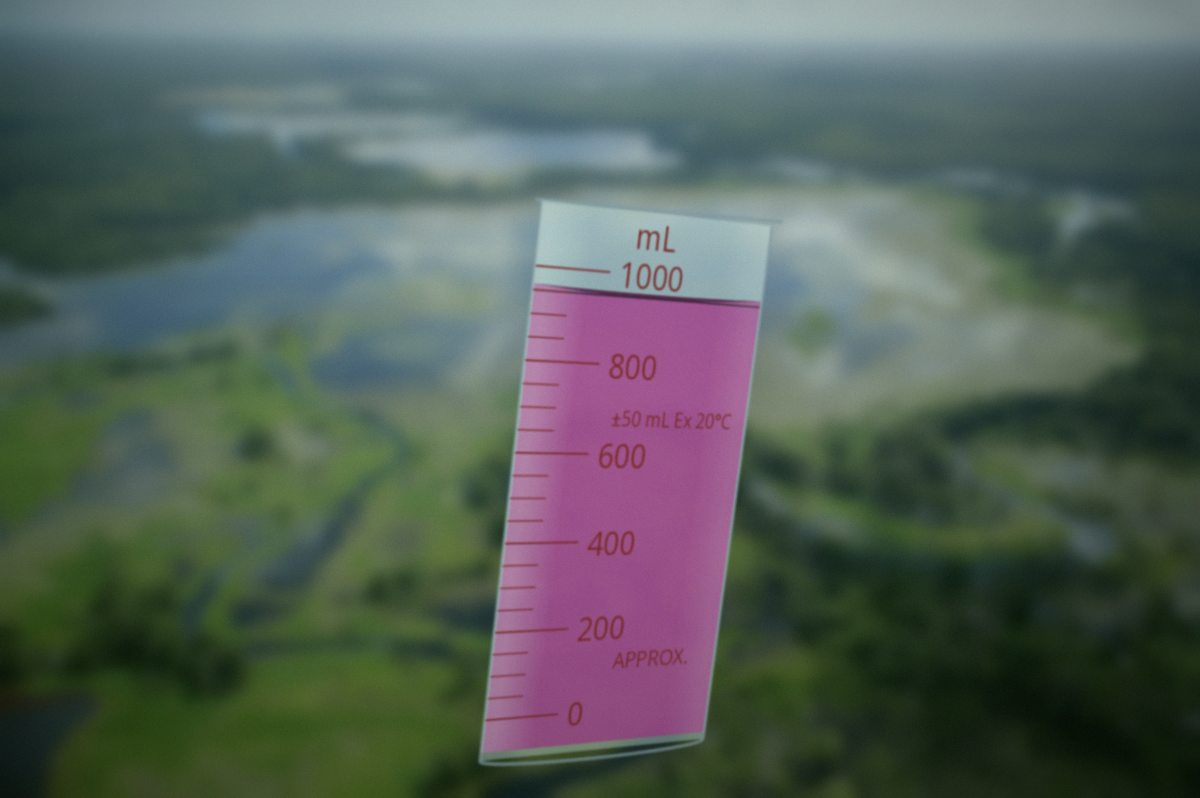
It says 950 mL
